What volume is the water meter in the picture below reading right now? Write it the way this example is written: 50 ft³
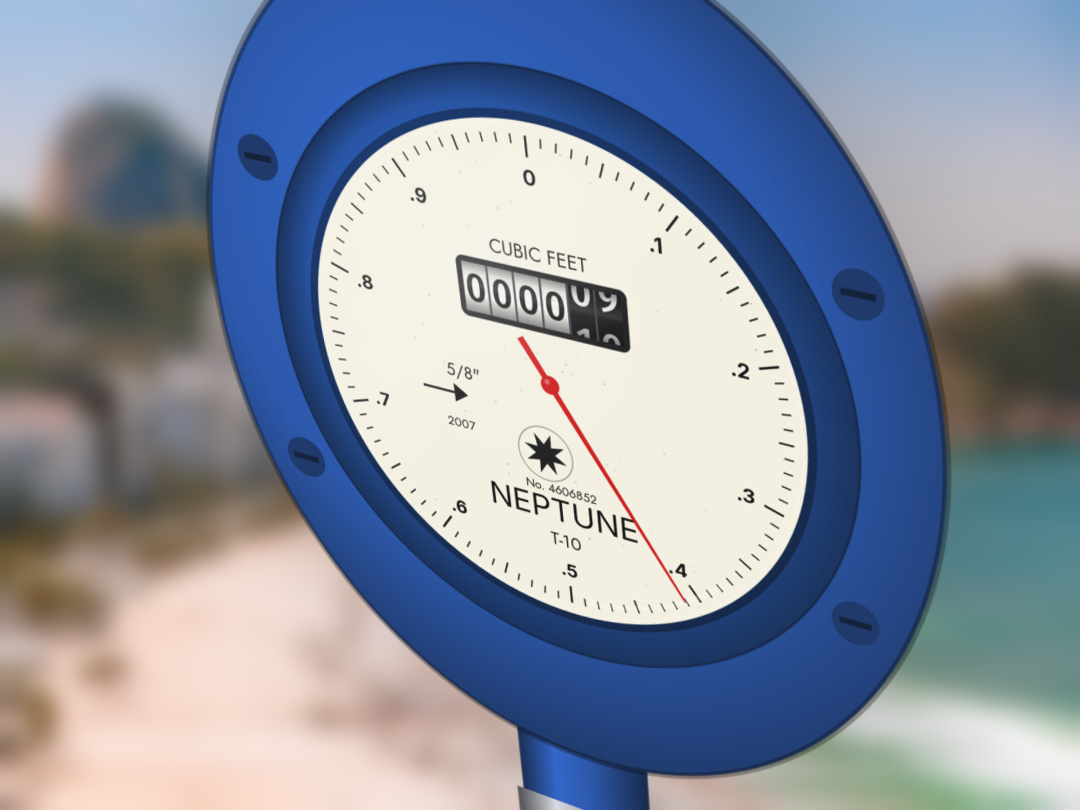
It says 9.41 ft³
